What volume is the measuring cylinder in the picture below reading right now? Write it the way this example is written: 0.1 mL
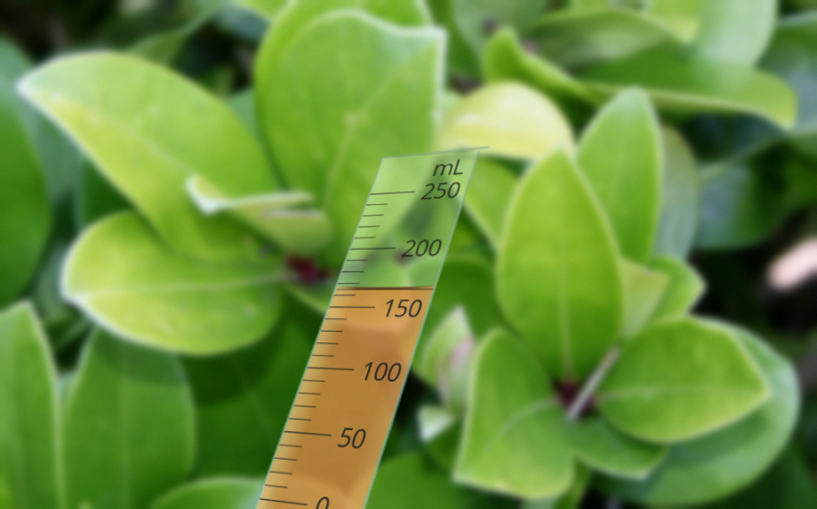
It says 165 mL
